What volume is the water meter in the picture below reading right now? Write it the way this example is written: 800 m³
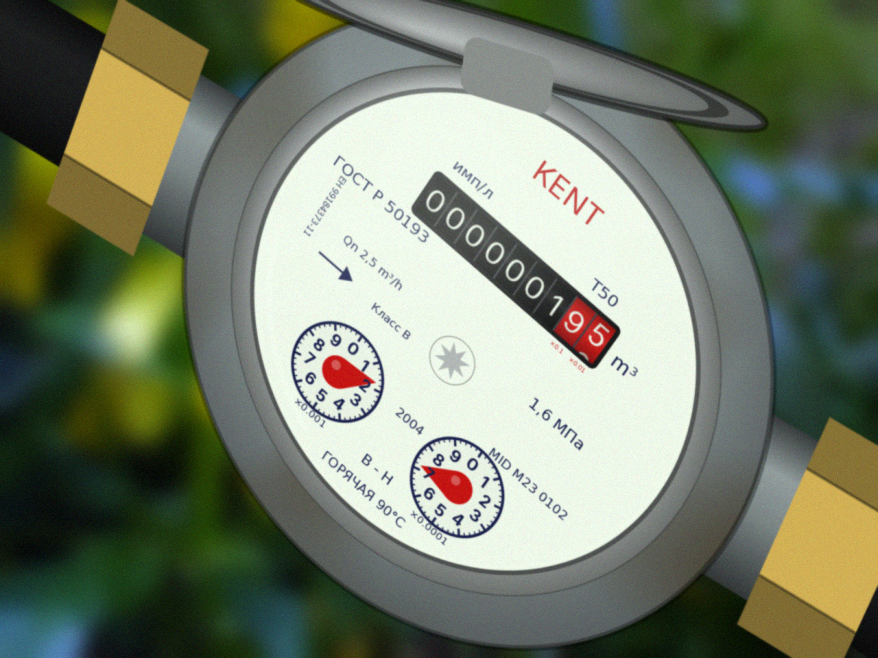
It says 1.9517 m³
